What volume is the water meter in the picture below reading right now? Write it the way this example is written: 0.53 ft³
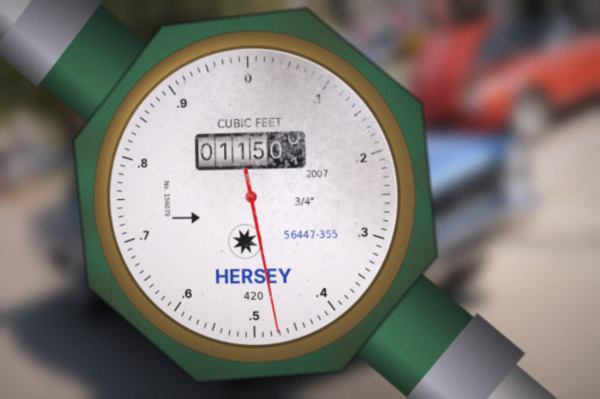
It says 11500.47 ft³
